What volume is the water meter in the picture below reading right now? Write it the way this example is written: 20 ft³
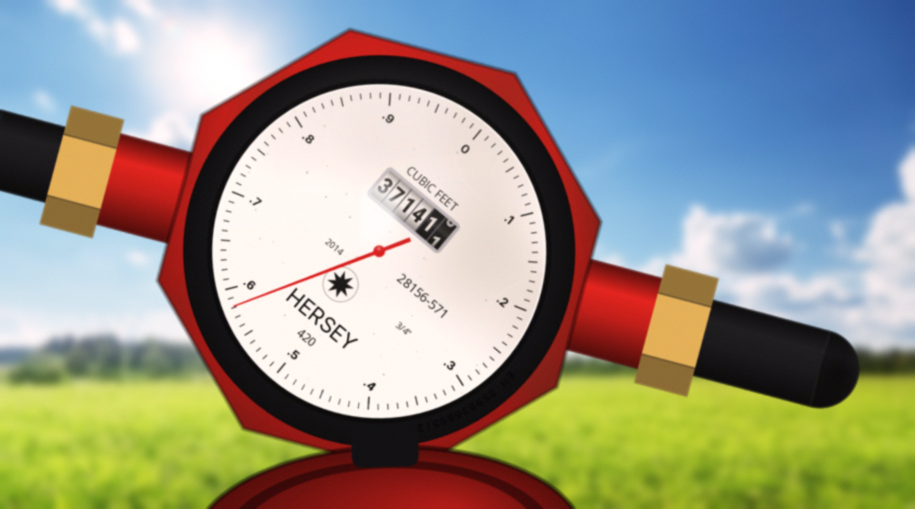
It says 371410.58 ft³
